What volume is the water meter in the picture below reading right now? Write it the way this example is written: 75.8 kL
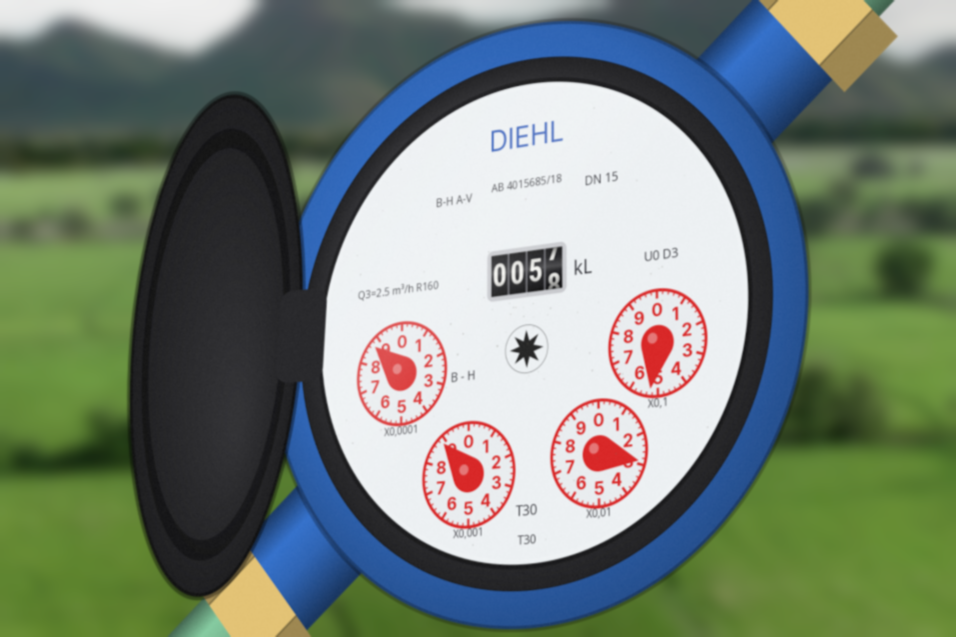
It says 57.5288 kL
